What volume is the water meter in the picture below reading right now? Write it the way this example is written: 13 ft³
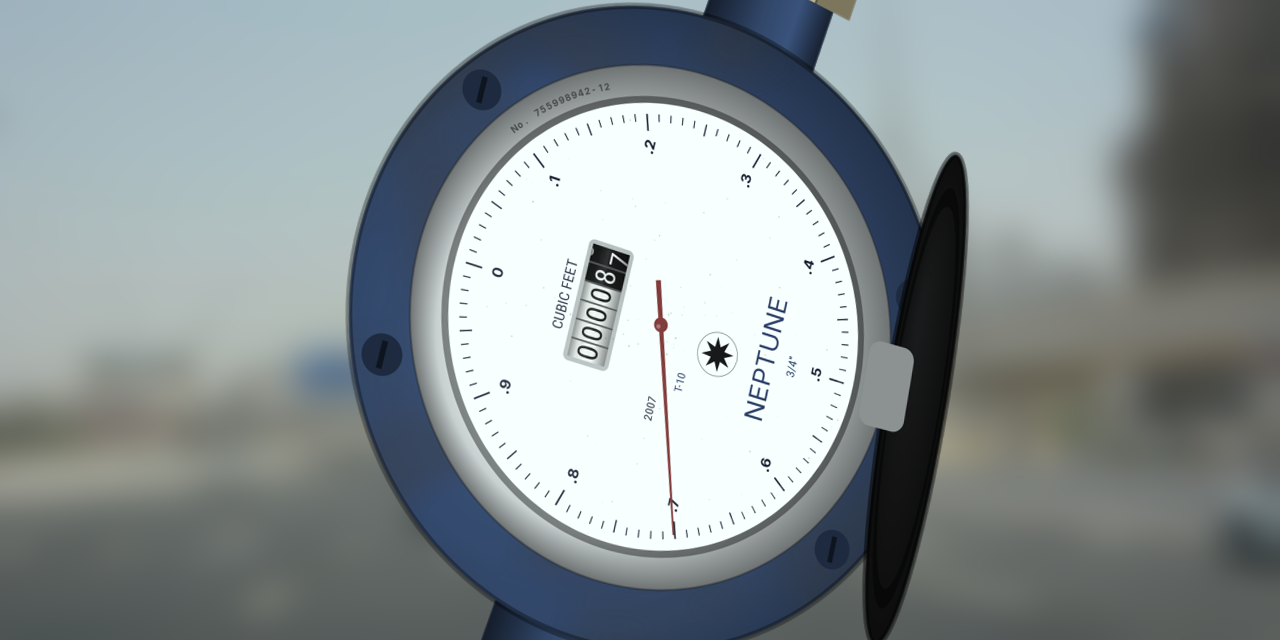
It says 86.70 ft³
